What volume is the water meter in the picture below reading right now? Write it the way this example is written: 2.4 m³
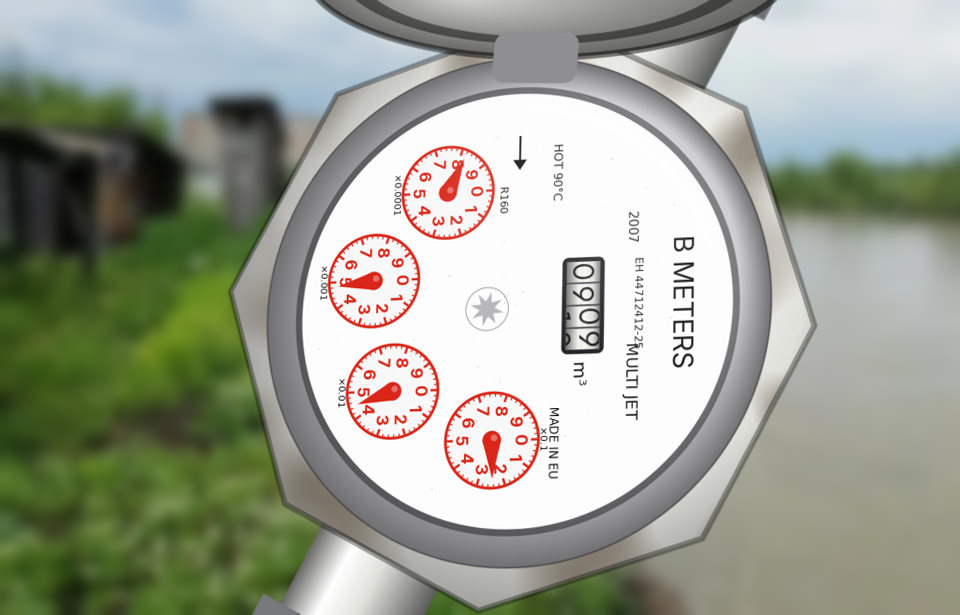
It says 909.2448 m³
